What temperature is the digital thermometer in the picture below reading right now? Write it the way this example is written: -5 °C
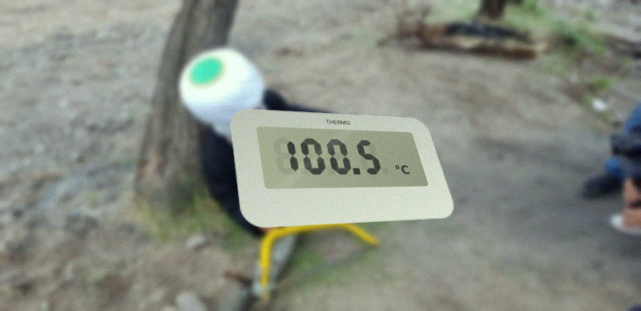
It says 100.5 °C
